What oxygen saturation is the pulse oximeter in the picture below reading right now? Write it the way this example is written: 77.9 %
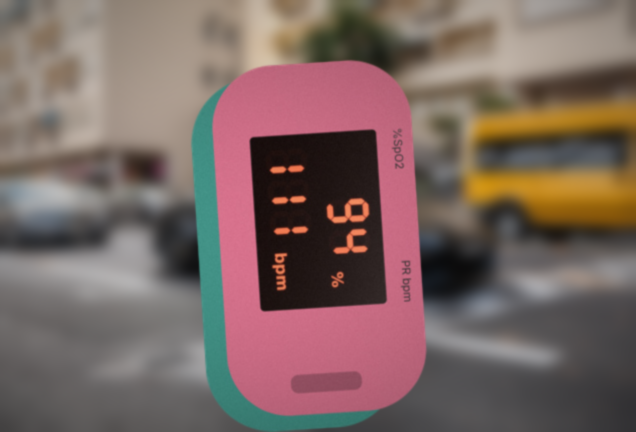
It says 94 %
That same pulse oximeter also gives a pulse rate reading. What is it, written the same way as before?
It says 111 bpm
